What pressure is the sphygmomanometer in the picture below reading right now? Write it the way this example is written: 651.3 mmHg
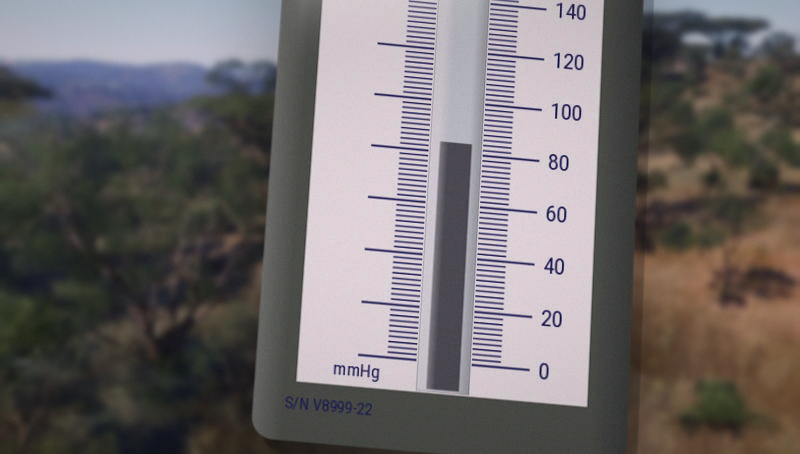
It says 84 mmHg
